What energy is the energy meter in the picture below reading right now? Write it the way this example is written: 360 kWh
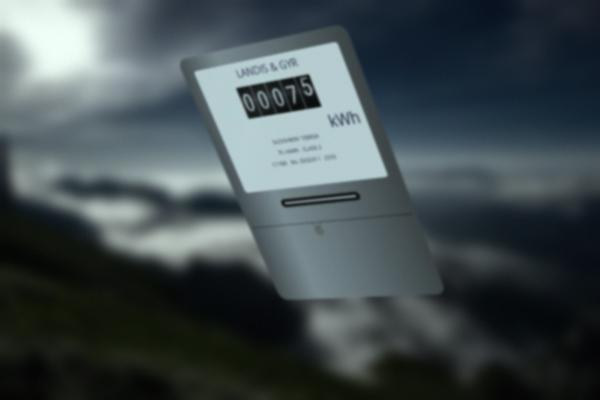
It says 75 kWh
